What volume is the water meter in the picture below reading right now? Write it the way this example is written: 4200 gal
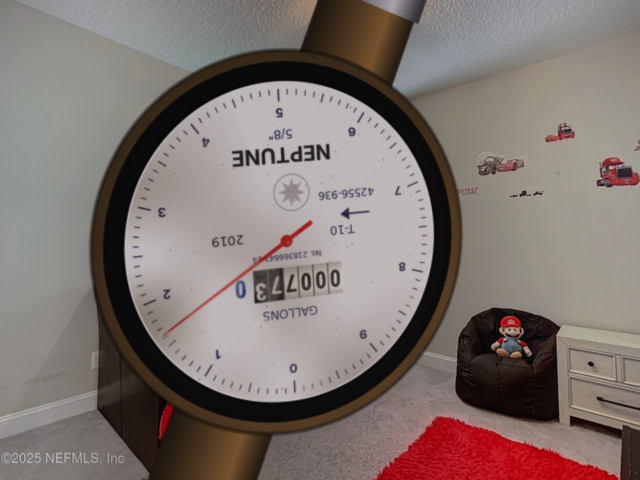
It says 7731.6 gal
